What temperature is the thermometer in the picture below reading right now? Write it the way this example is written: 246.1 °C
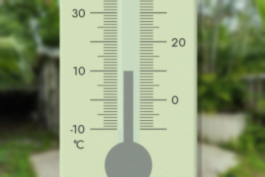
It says 10 °C
